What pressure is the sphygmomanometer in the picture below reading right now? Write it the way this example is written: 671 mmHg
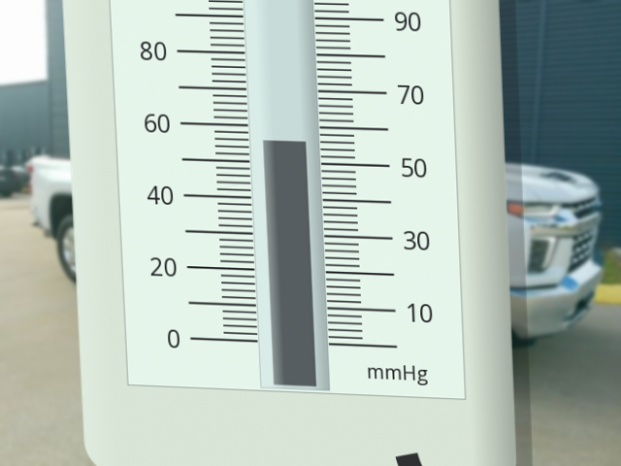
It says 56 mmHg
